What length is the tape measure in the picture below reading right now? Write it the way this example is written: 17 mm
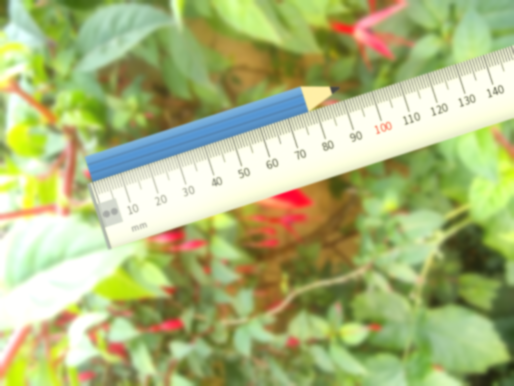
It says 90 mm
